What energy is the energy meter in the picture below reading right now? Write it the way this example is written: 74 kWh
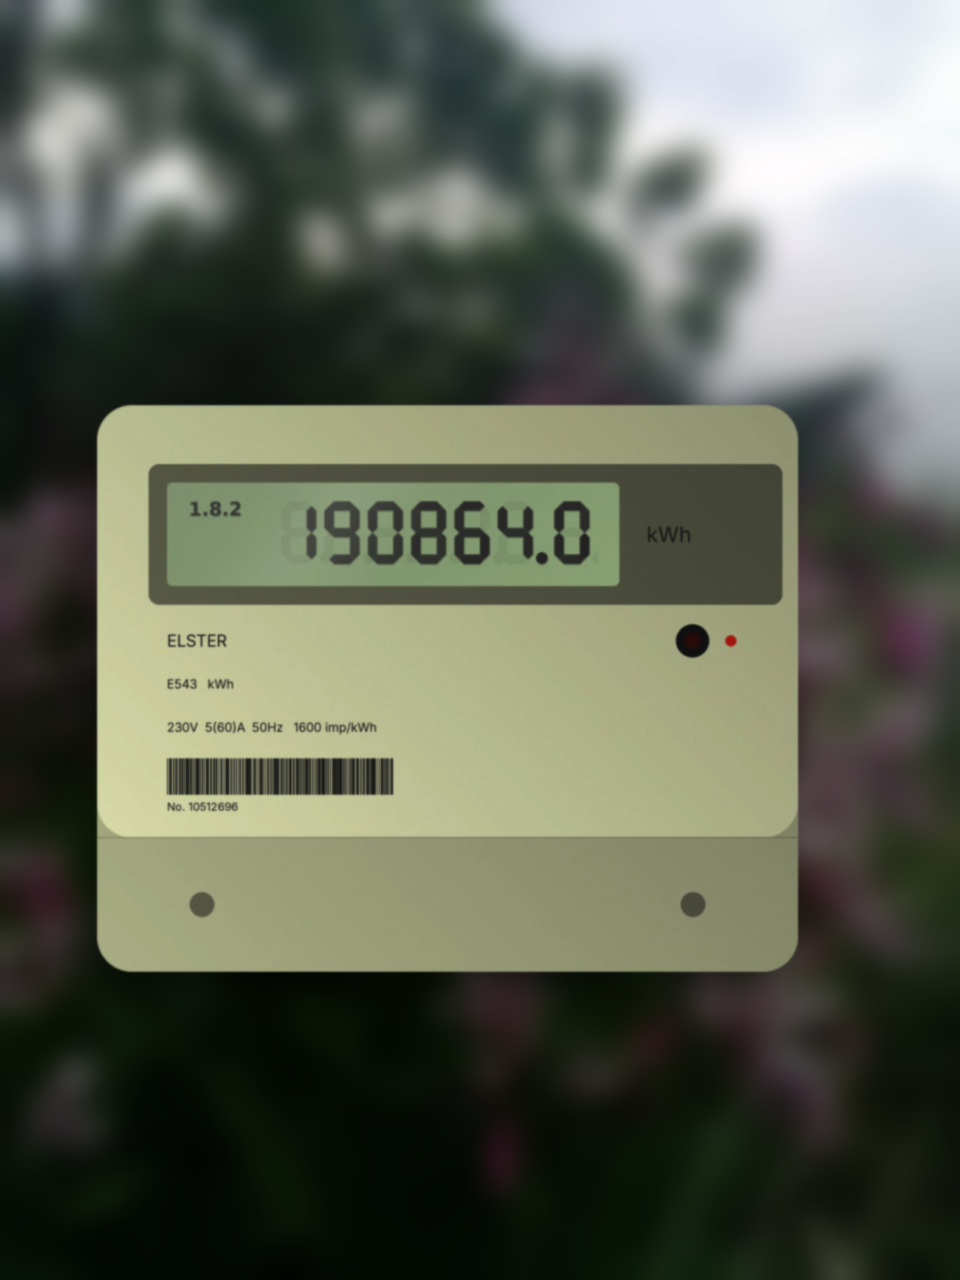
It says 190864.0 kWh
